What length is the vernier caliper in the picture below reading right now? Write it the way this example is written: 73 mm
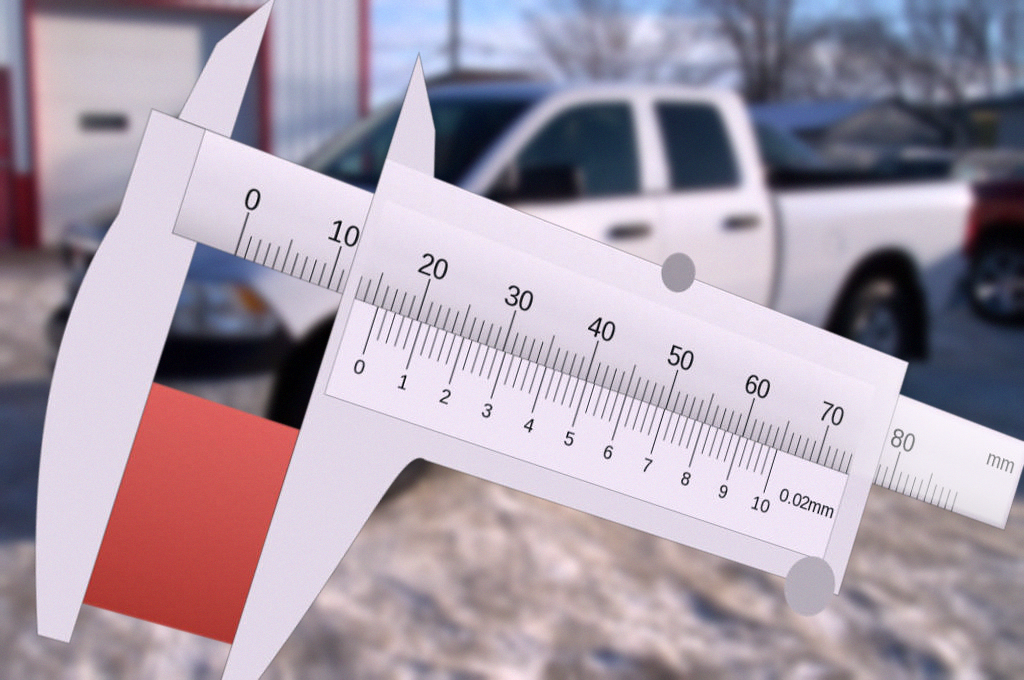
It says 15.6 mm
